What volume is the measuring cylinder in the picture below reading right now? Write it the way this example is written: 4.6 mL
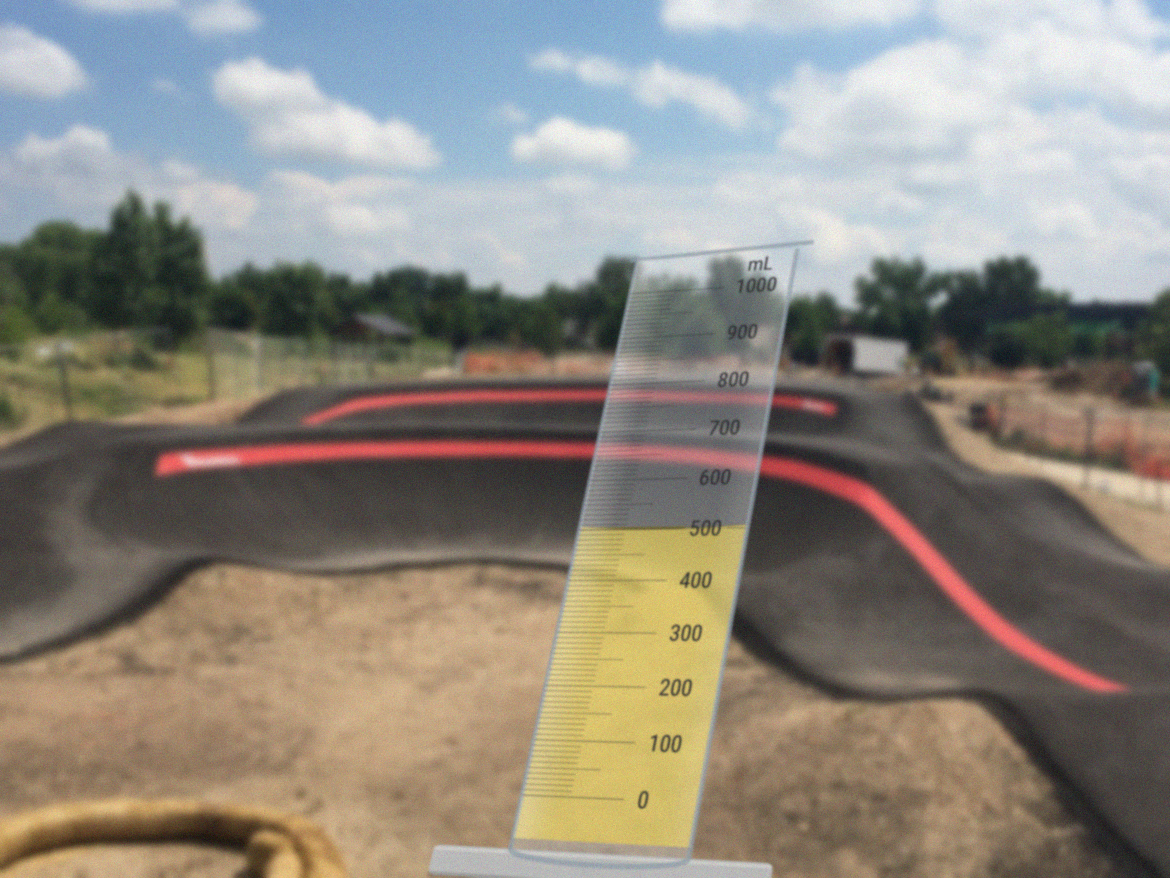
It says 500 mL
